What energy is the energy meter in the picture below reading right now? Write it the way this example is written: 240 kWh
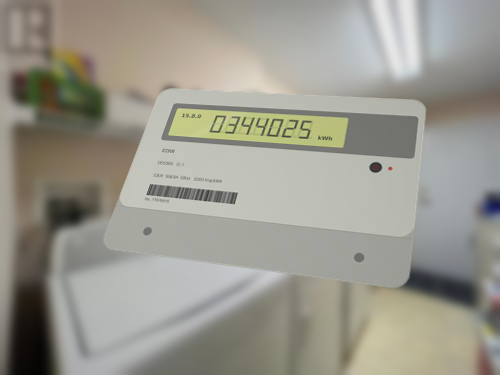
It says 344025 kWh
